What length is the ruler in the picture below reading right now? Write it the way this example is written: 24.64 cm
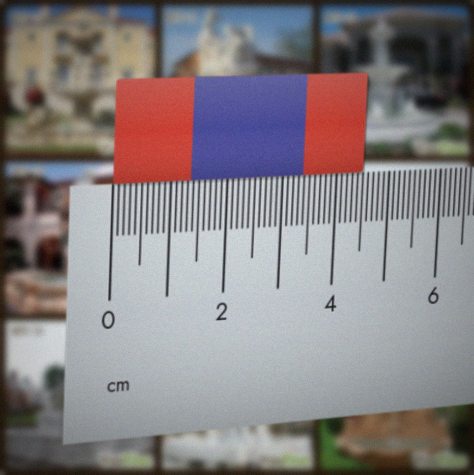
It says 4.5 cm
